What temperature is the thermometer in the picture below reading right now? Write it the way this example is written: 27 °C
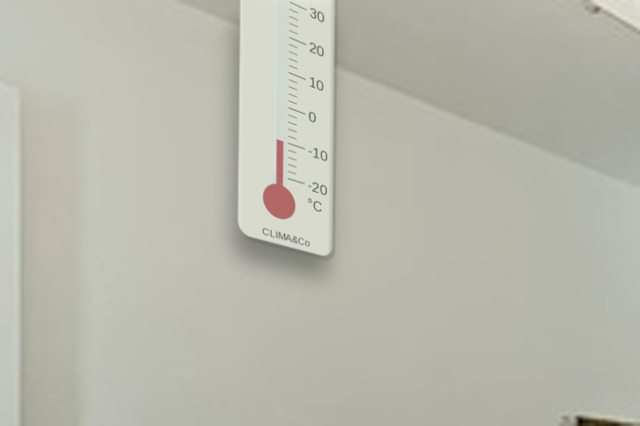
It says -10 °C
